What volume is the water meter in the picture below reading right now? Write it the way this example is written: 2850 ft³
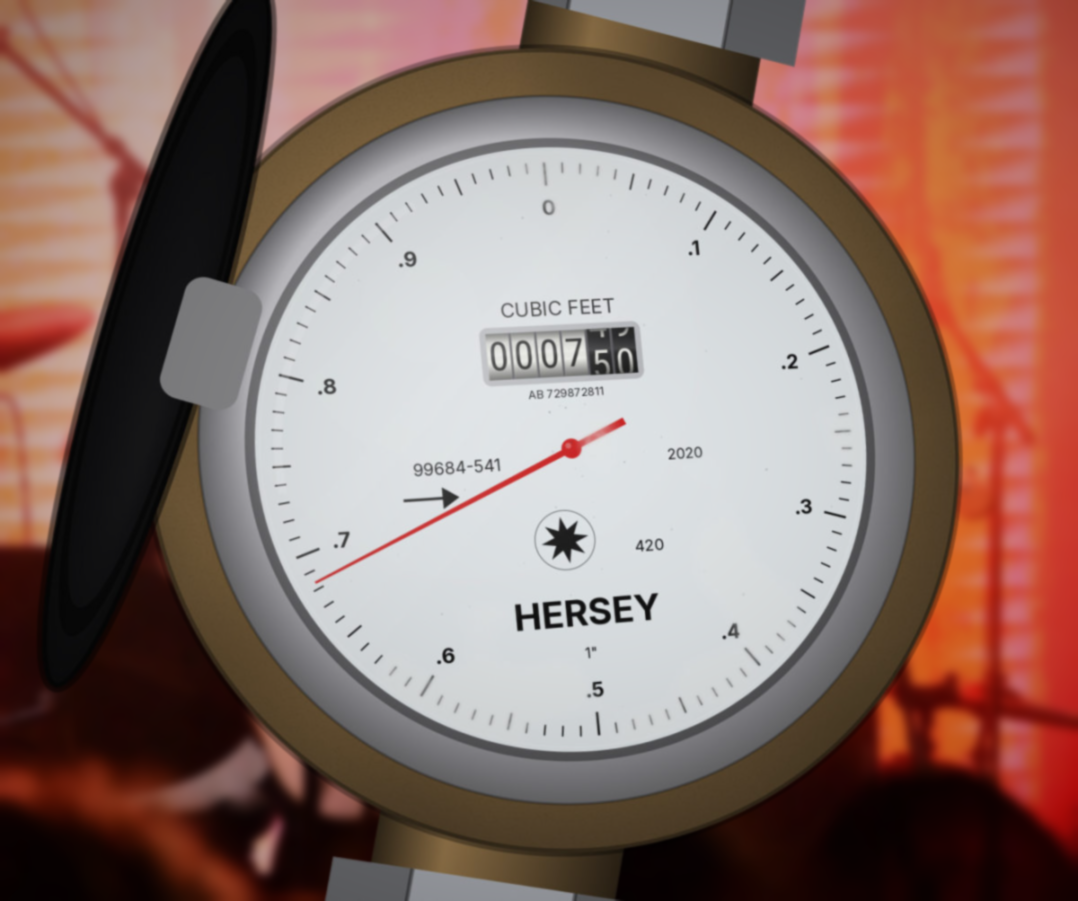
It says 749.68 ft³
